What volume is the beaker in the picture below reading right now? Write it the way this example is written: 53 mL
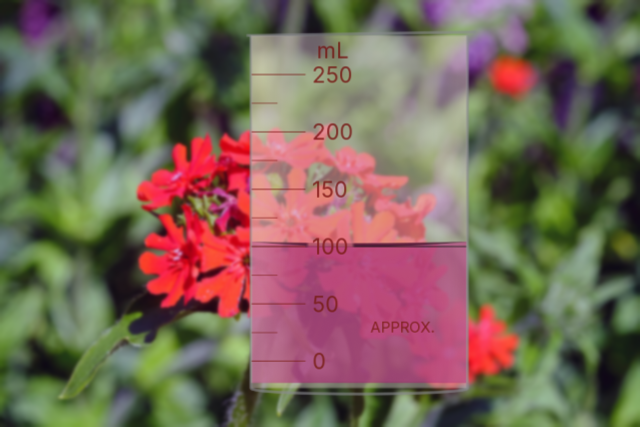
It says 100 mL
